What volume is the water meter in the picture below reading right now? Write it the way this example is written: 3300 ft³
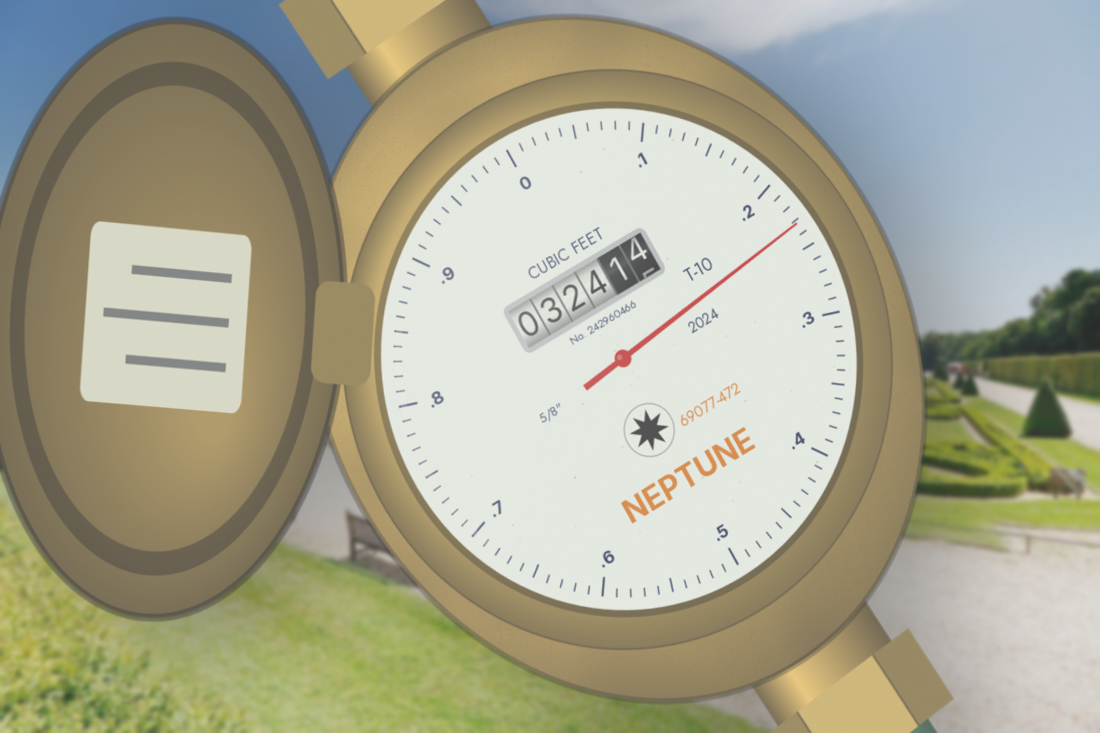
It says 32414.23 ft³
